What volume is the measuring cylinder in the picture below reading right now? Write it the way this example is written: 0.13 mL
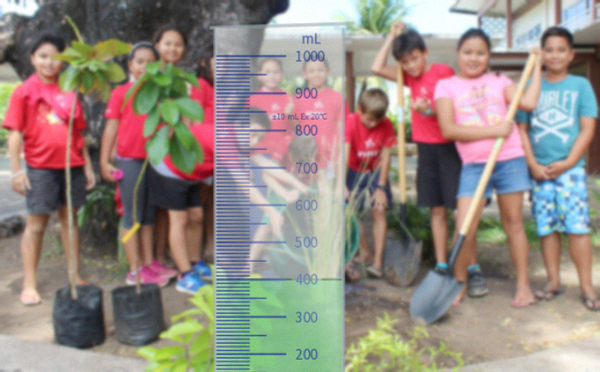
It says 400 mL
